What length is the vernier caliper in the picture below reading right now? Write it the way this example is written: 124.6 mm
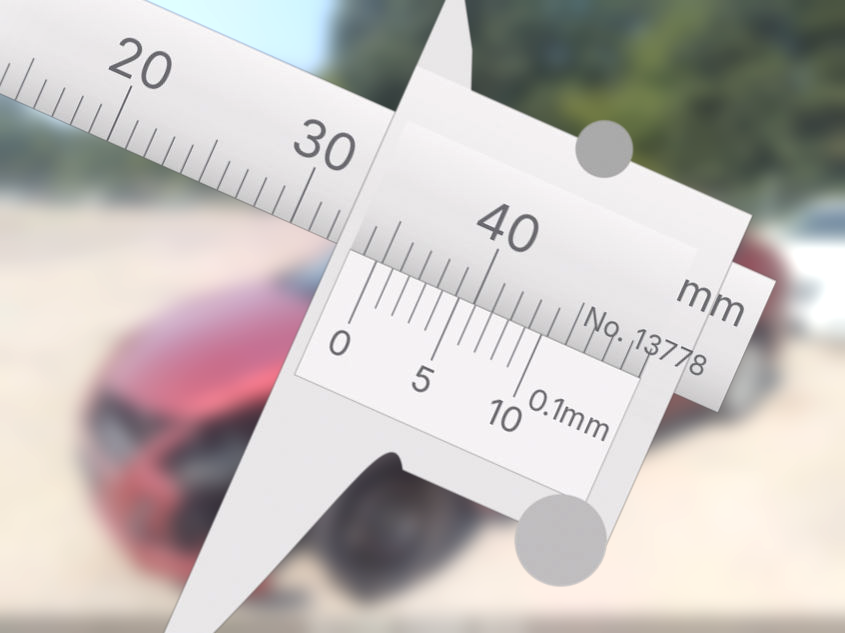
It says 34.7 mm
